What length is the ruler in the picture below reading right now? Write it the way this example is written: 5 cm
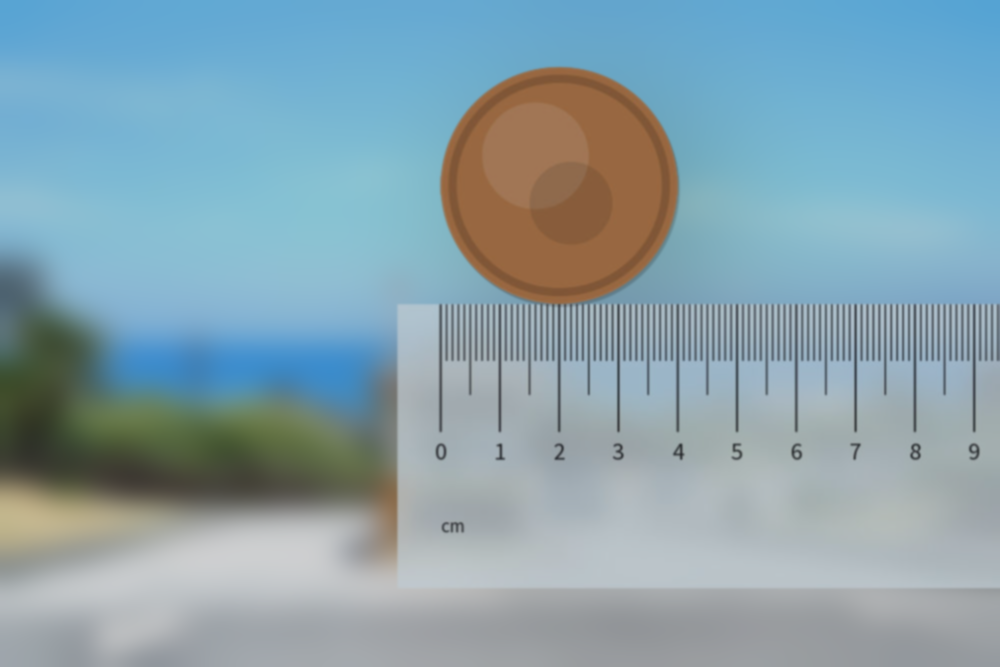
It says 4 cm
